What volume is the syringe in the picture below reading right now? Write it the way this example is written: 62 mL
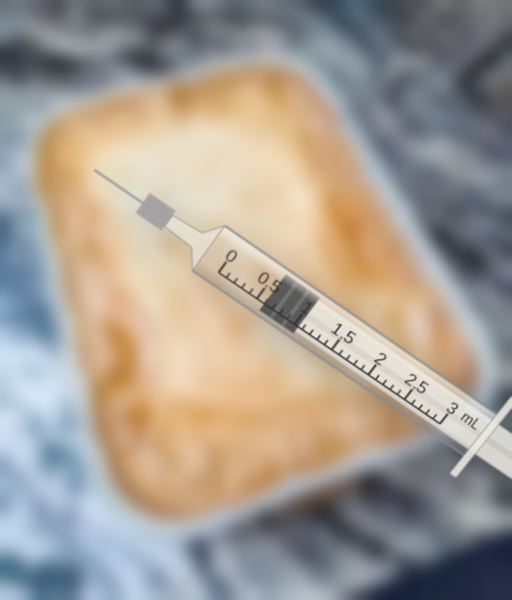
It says 0.6 mL
